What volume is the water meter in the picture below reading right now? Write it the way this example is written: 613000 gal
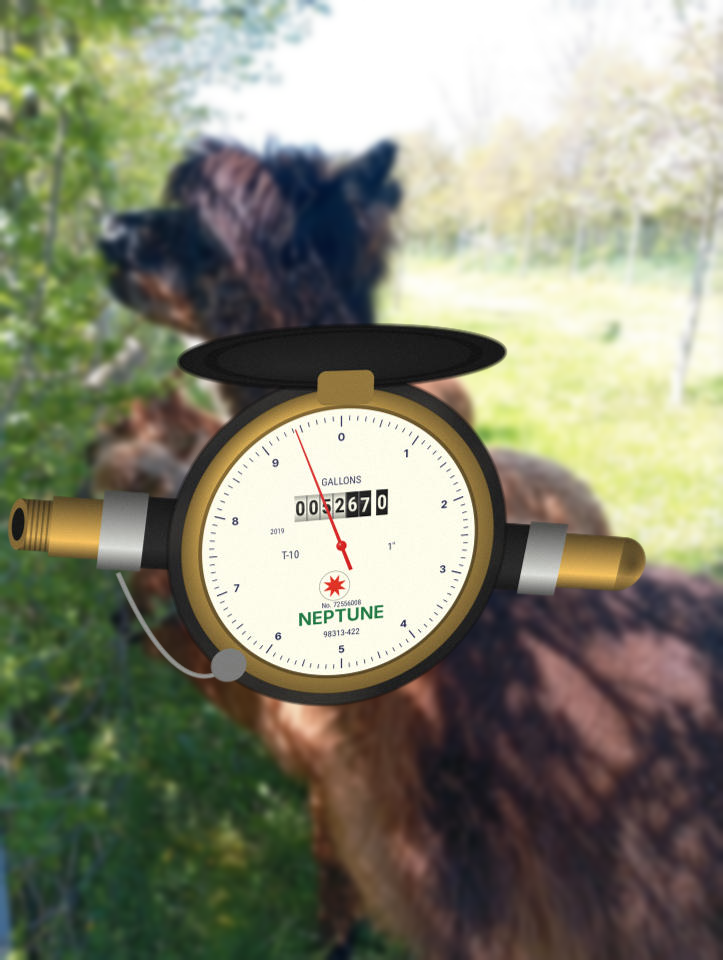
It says 52669.4 gal
